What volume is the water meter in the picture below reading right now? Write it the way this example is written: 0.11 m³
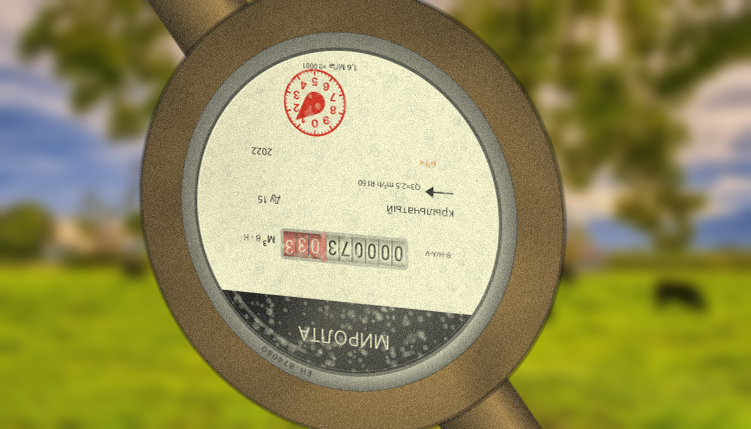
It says 73.0331 m³
